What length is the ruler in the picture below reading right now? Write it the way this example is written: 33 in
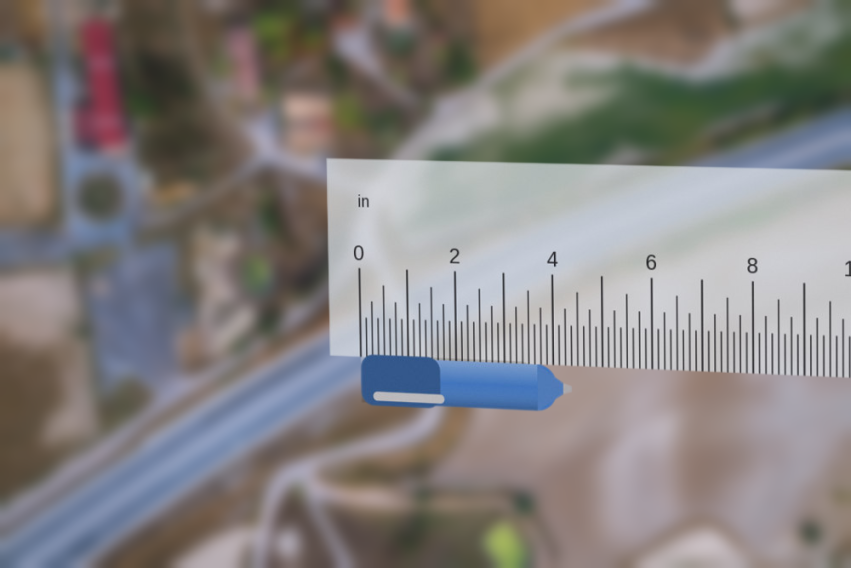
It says 4.375 in
